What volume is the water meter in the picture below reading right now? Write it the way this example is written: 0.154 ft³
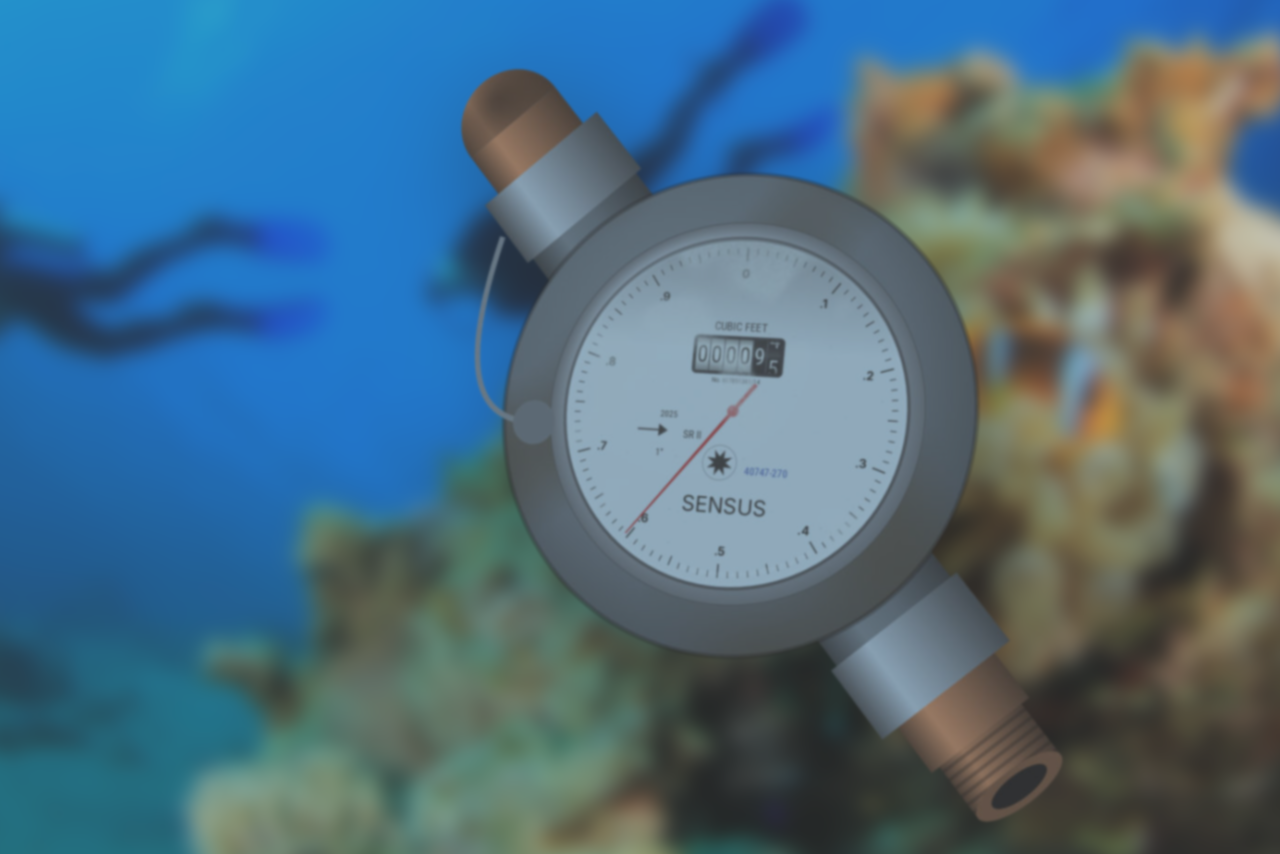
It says 94.60 ft³
